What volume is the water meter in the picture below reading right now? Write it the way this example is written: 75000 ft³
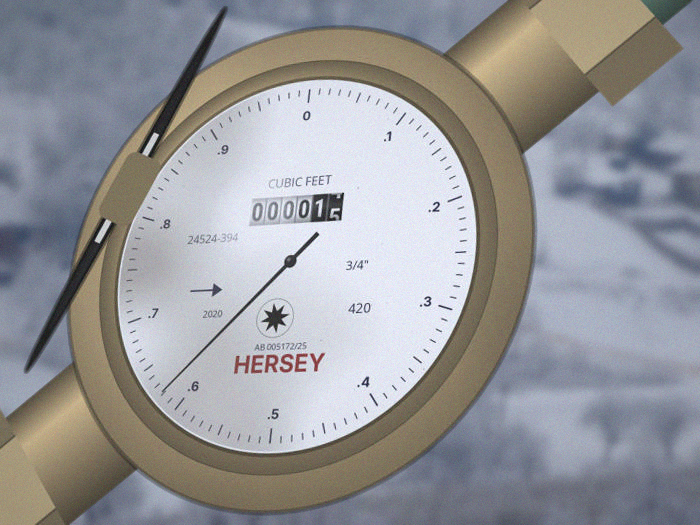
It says 14.62 ft³
